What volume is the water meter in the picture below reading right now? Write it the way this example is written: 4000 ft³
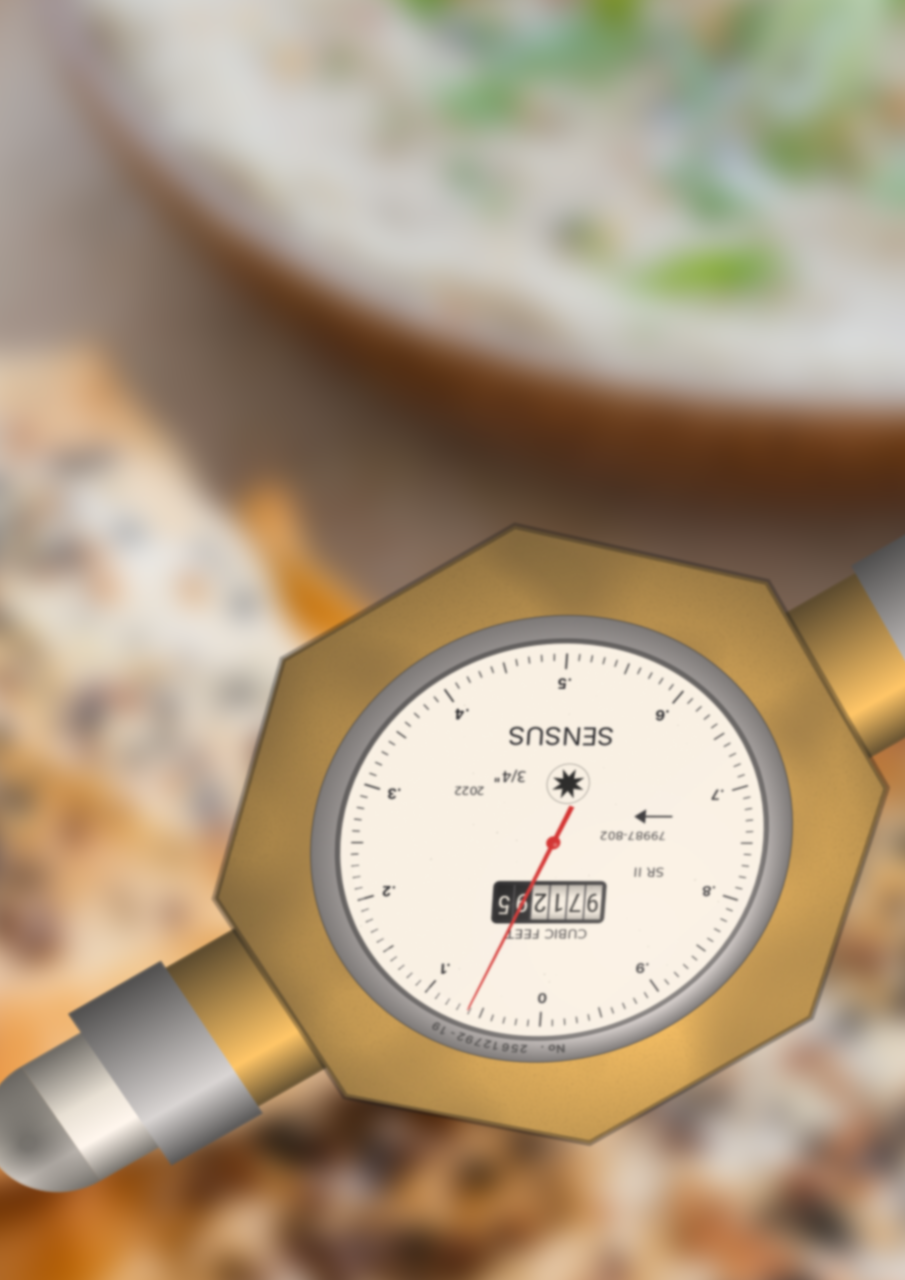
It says 971295.06 ft³
